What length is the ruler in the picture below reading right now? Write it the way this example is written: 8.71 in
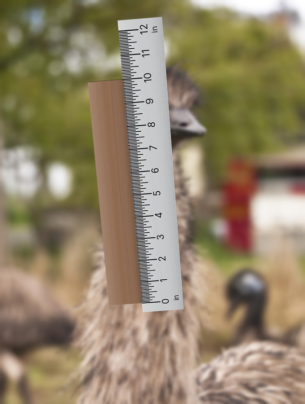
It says 10 in
